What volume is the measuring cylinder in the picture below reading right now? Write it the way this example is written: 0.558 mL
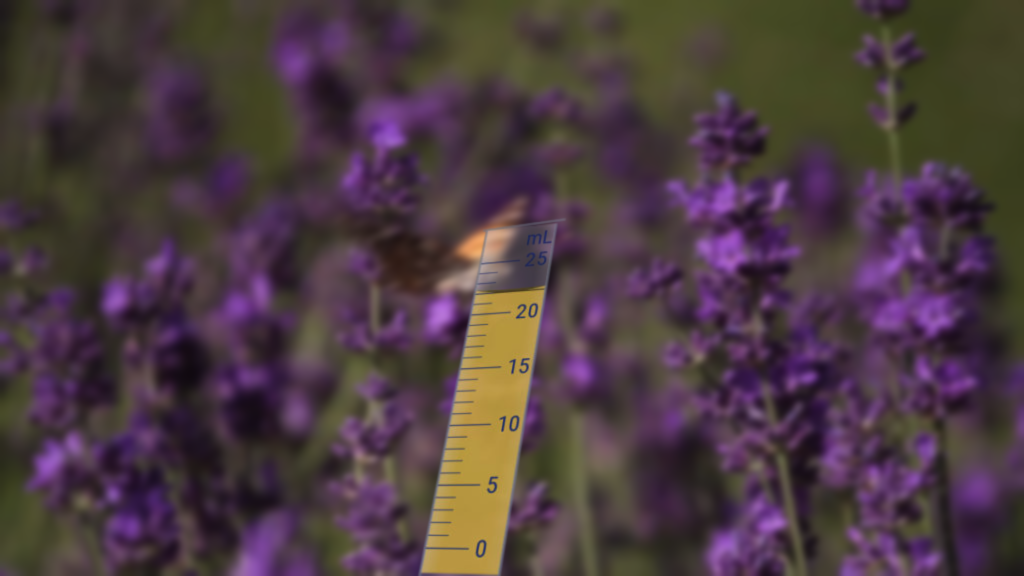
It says 22 mL
